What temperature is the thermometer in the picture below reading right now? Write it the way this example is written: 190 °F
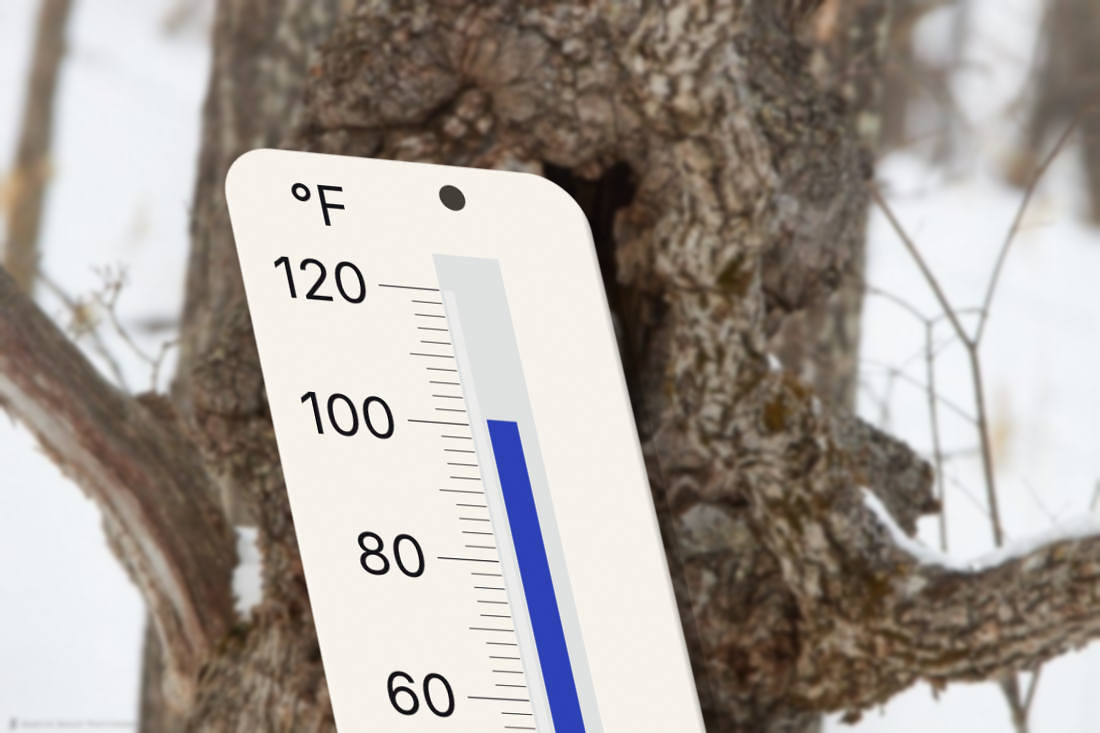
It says 101 °F
